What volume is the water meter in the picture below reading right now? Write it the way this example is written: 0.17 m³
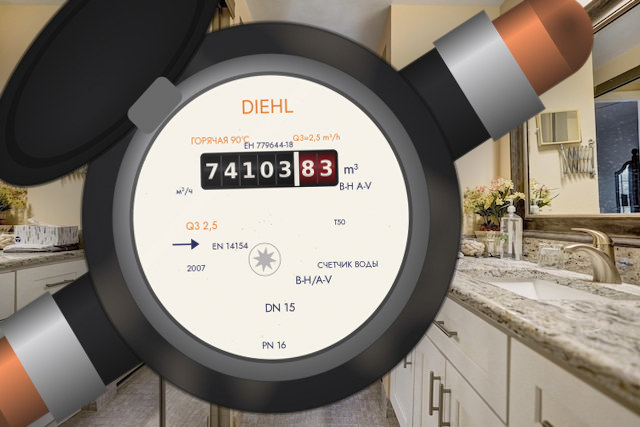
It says 74103.83 m³
